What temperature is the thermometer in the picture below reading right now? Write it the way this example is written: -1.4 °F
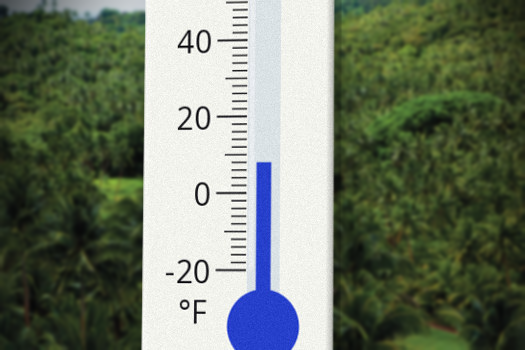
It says 8 °F
